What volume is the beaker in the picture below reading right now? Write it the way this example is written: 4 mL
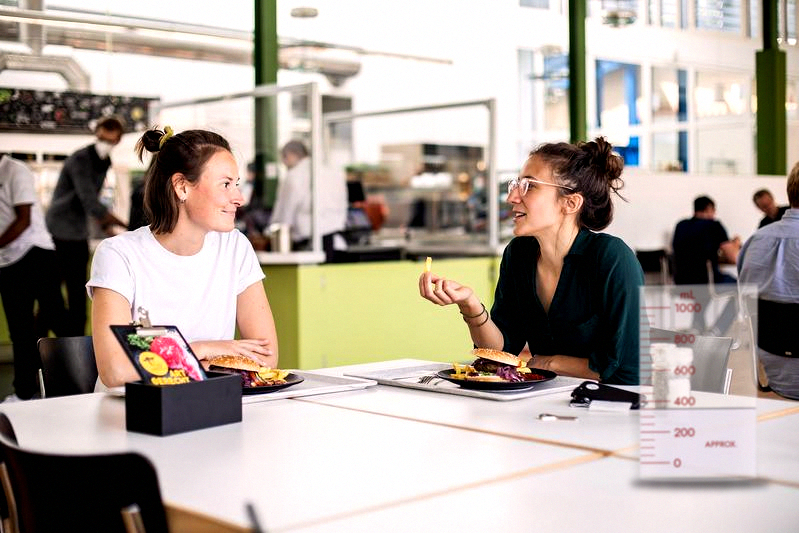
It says 350 mL
